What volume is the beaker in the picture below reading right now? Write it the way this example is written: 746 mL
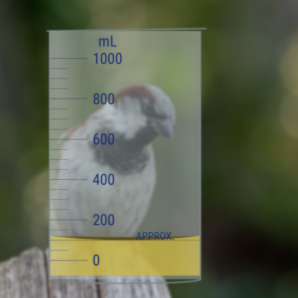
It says 100 mL
